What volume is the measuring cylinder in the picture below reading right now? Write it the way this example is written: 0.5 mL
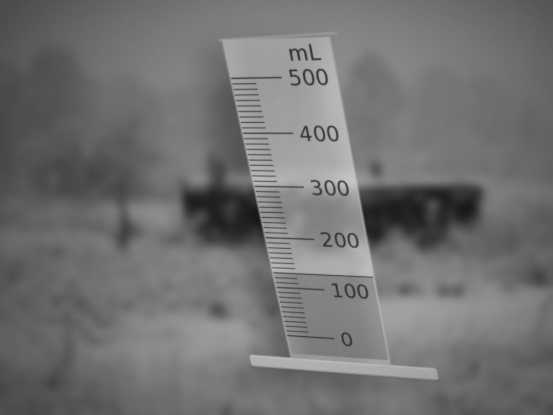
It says 130 mL
